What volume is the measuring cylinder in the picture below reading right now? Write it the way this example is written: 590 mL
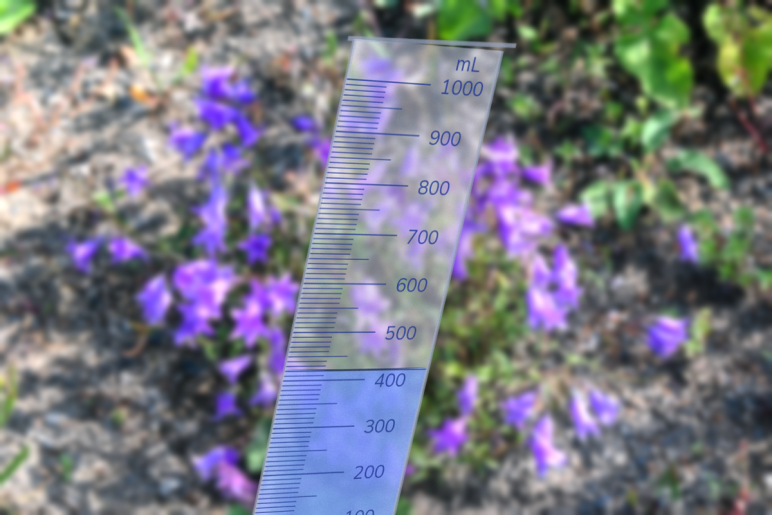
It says 420 mL
